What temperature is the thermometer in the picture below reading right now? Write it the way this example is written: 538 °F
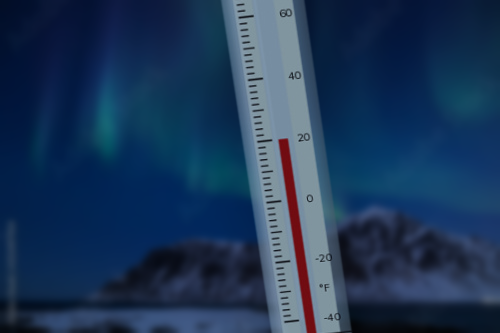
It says 20 °F
